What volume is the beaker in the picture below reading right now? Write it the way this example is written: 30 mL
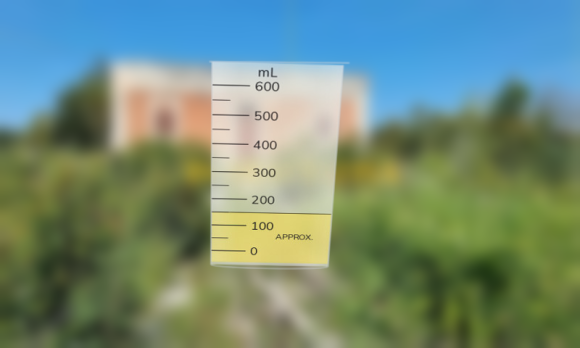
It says 150 mL
